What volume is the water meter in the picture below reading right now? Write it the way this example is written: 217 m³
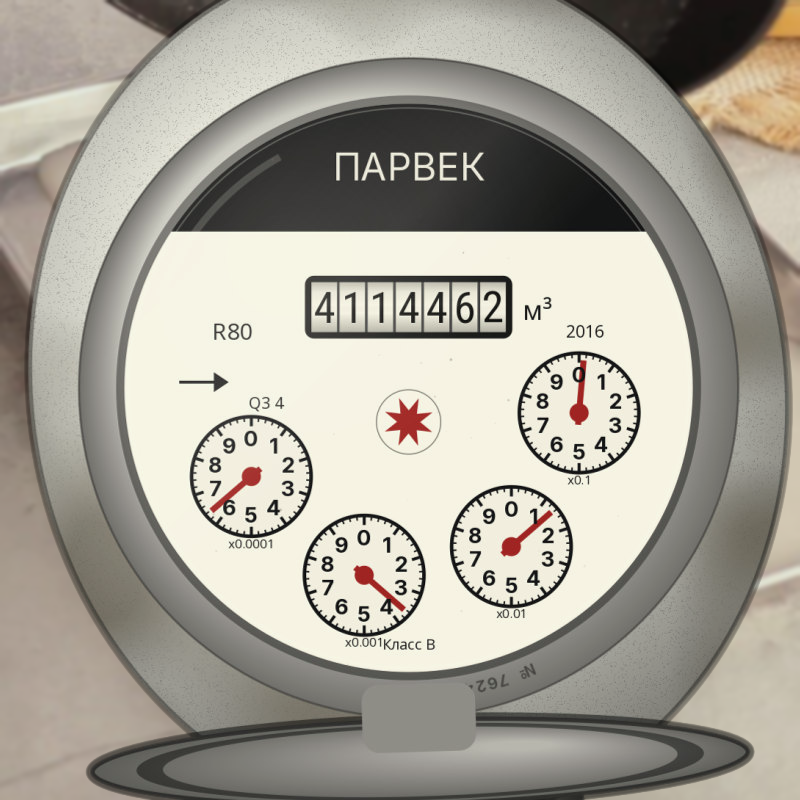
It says 4114462.0136 m³
